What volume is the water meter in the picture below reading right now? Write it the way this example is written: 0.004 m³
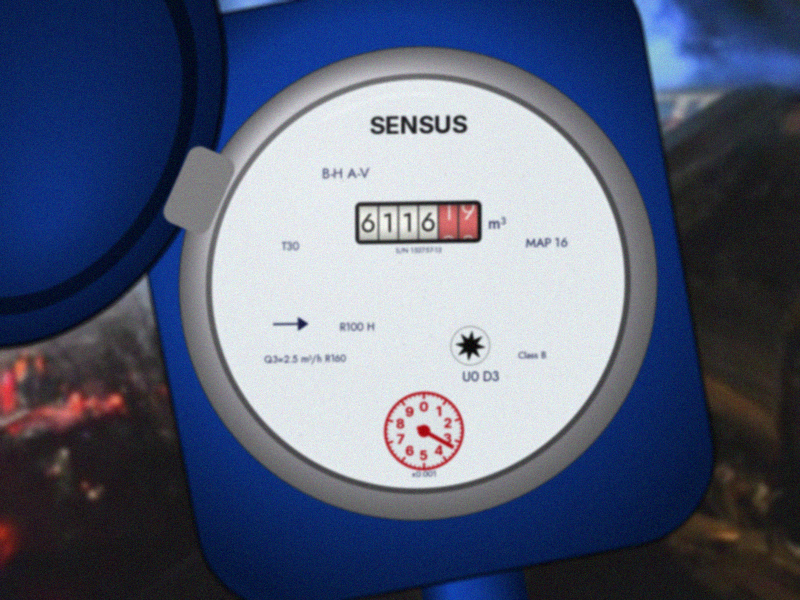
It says 6116.193 m³
